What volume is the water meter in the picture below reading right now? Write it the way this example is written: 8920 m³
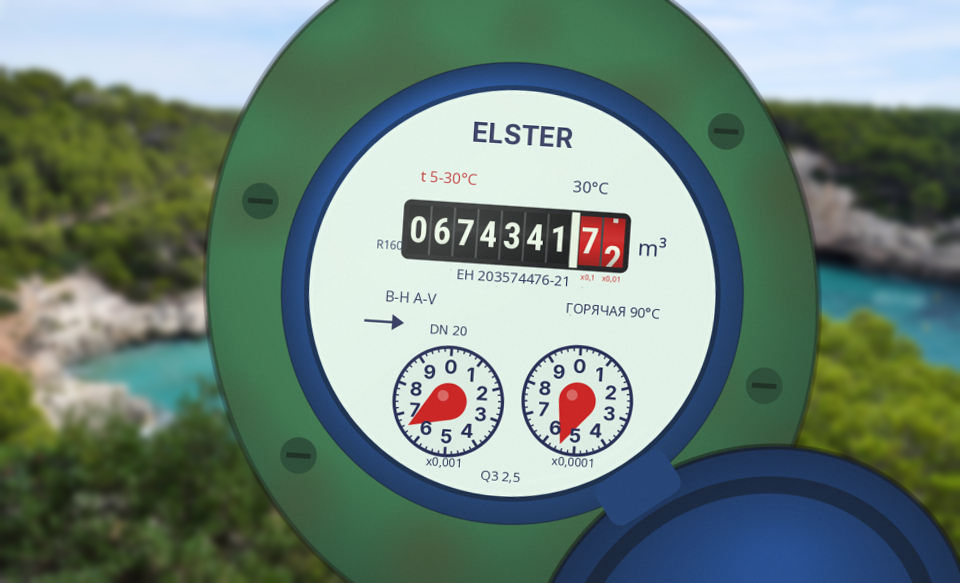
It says 674341.7165 m³
